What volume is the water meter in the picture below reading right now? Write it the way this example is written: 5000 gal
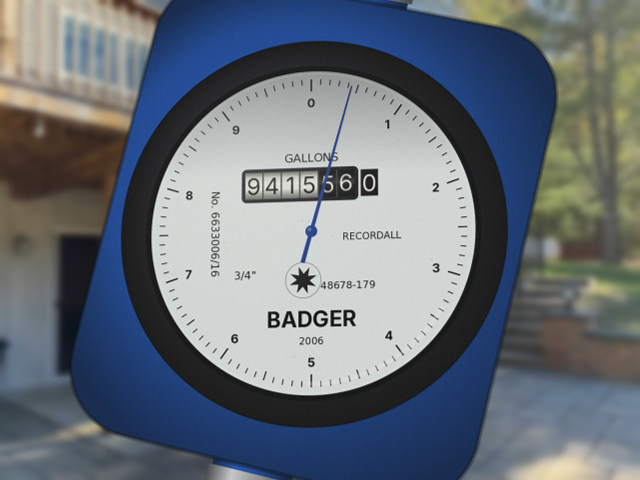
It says 9415560.4 gal
